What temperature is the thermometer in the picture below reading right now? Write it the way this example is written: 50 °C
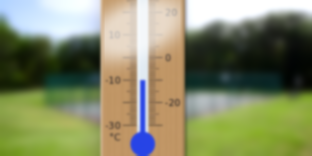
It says -10 °C
